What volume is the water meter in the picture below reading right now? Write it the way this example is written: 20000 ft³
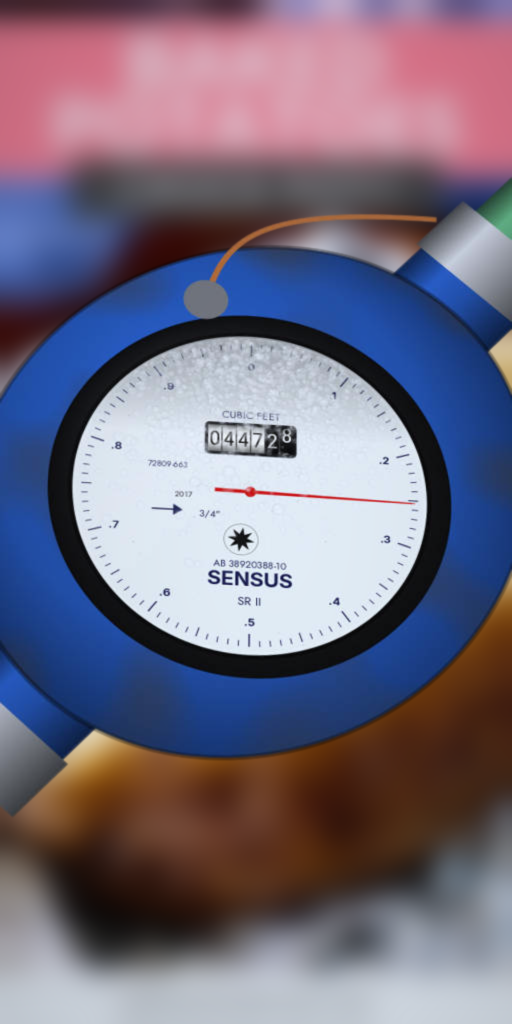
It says 44728.25 ft³
